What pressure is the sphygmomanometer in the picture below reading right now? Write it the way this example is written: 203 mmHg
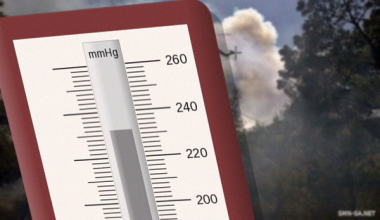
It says 232 mmHg
